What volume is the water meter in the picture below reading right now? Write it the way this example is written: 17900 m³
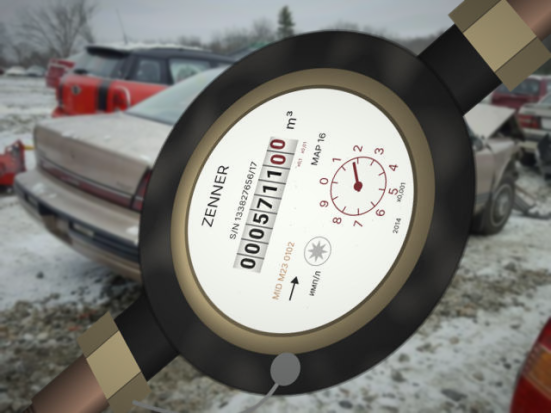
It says 5711.001 m³
